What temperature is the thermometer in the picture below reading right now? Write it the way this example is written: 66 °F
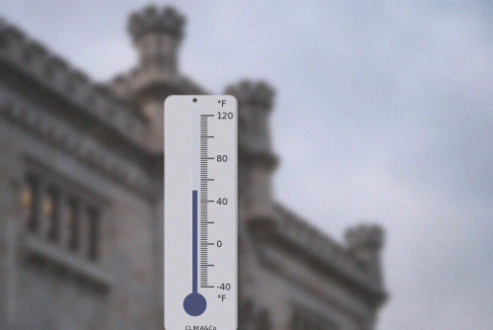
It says 50 °F
